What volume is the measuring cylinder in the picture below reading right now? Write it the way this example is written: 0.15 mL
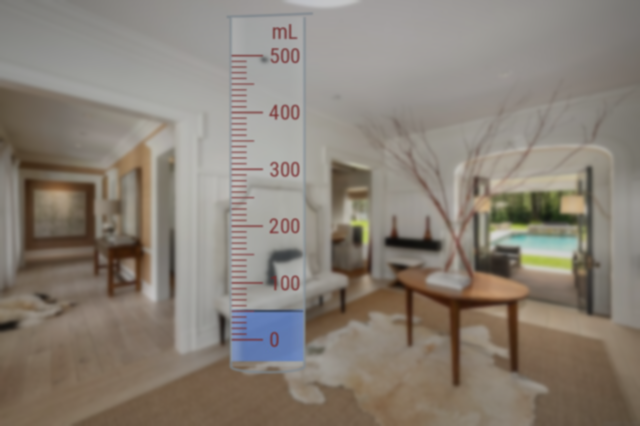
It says 50 mL
